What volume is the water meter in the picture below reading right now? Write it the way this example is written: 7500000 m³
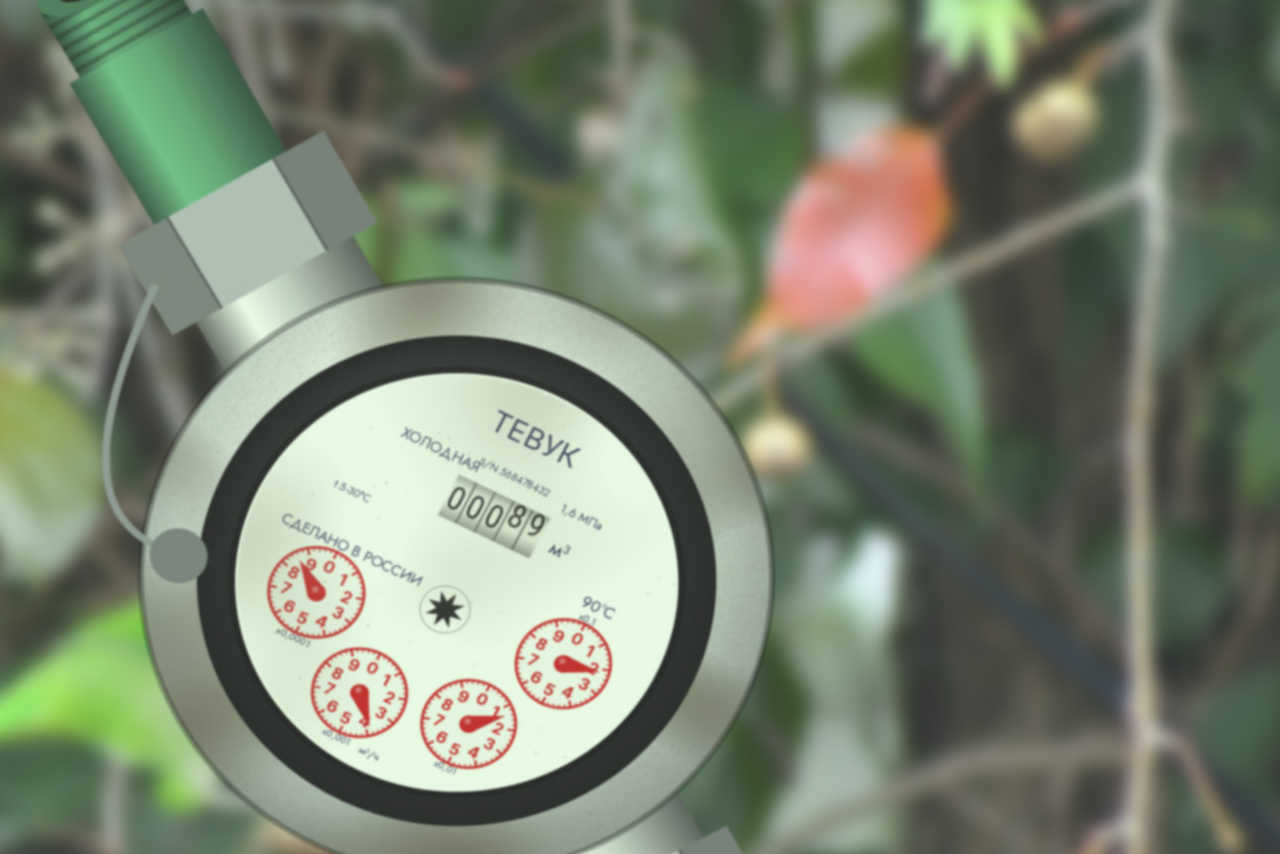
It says 89.2138 m³
